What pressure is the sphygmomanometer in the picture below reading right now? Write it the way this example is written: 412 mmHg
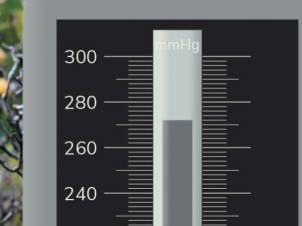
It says 272 mmHg
